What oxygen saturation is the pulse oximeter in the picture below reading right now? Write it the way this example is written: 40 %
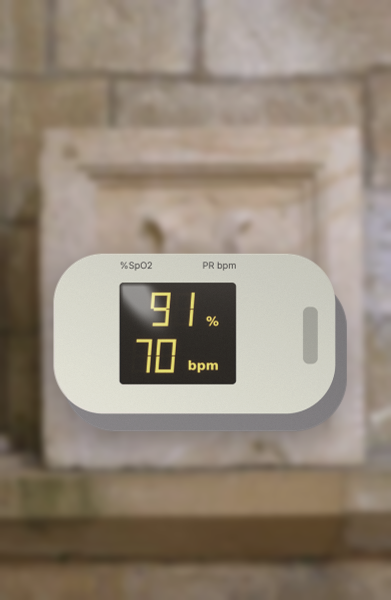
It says 91 %
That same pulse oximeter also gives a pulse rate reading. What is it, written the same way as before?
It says 70 bpm
